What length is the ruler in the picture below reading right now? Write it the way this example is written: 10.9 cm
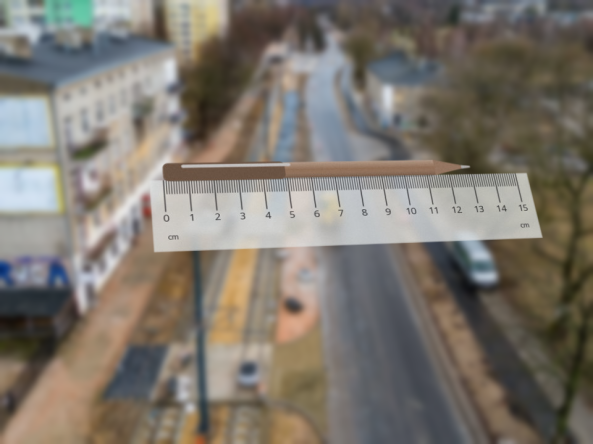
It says 13 cm
